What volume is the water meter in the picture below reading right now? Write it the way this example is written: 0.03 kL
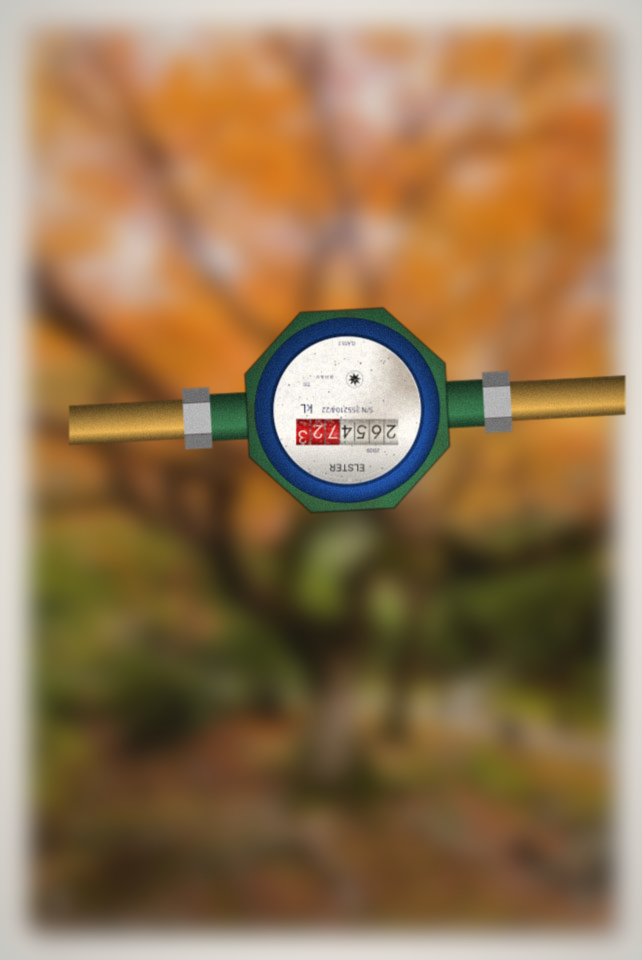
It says 2654.723 kL
